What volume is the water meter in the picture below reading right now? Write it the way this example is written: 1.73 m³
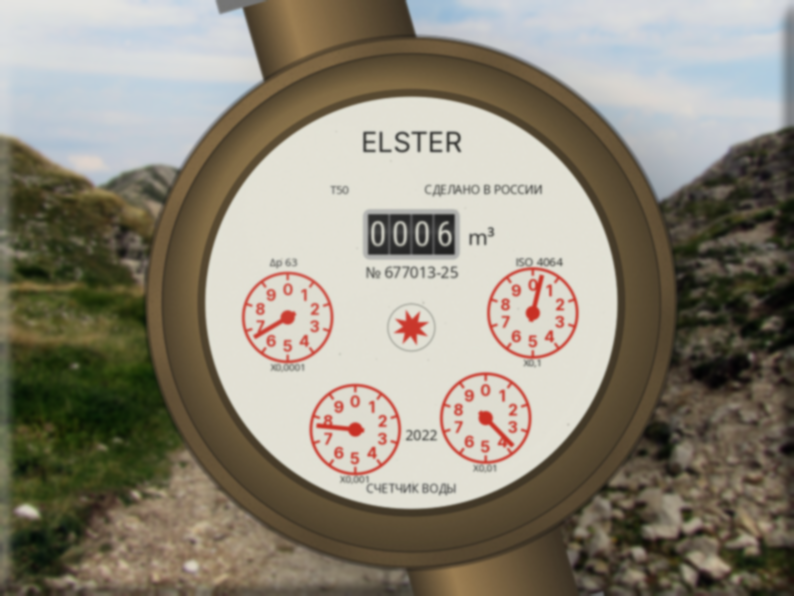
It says 6.0376 m³
